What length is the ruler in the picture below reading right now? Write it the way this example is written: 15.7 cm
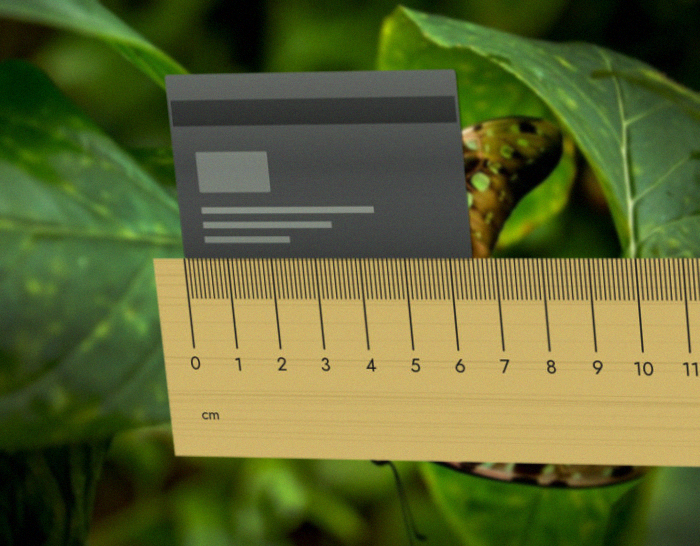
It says 6.5 cm
